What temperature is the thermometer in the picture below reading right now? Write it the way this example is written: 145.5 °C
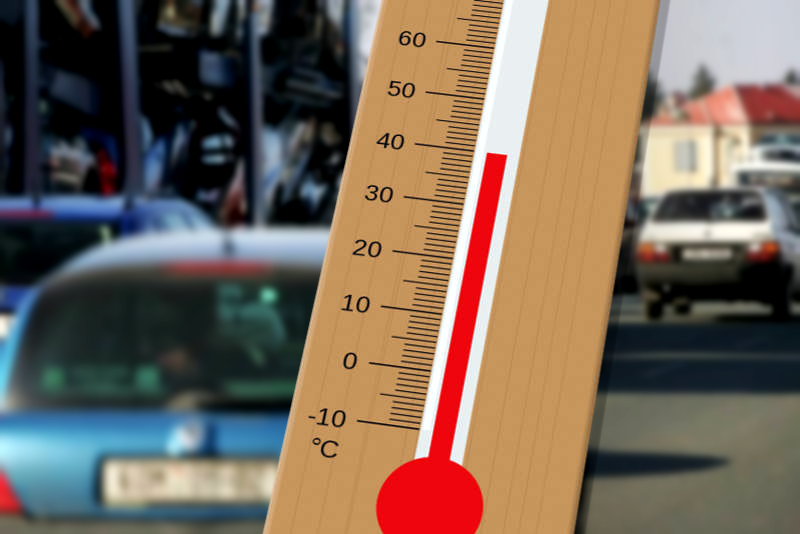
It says 40 °C
